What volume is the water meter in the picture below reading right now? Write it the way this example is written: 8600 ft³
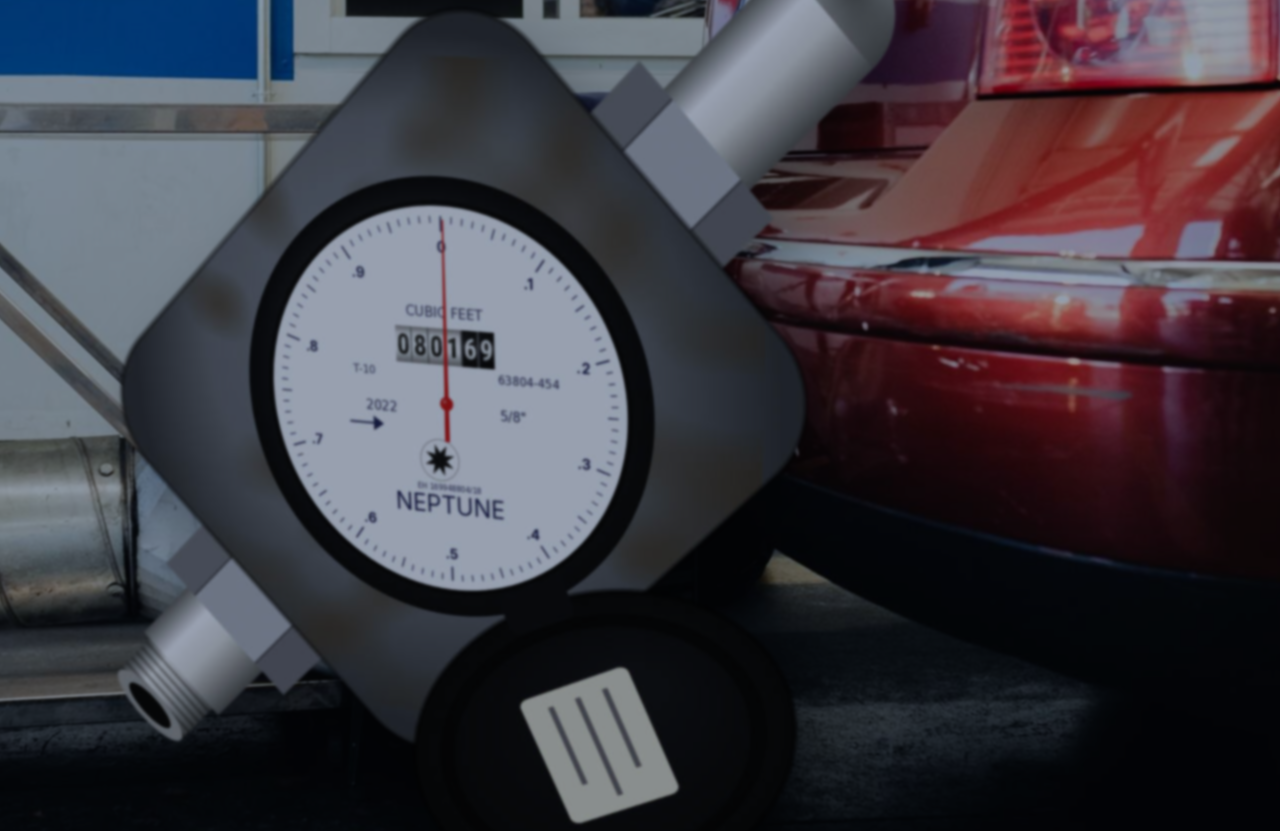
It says 80169.00 ft³
